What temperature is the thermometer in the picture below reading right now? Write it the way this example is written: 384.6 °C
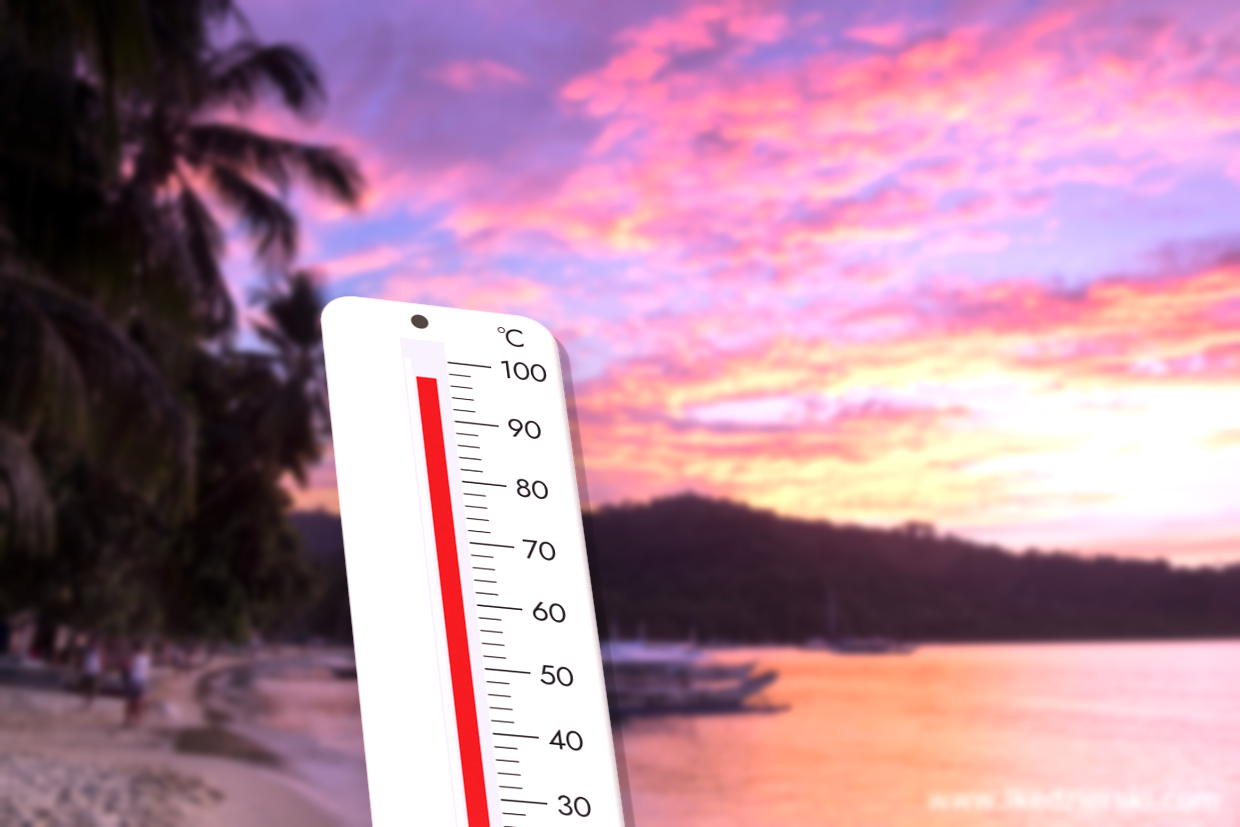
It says 97 °C
